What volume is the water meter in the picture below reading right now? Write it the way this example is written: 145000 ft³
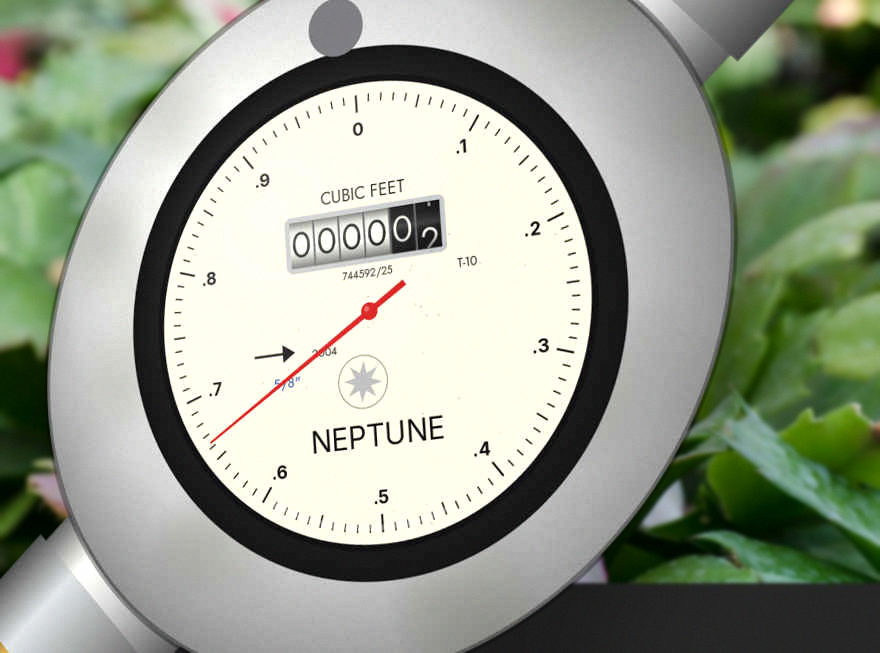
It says 1.66 ft³
